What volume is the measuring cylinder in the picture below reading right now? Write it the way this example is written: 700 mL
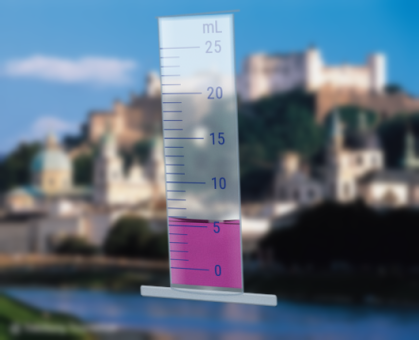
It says 5.5 mL
